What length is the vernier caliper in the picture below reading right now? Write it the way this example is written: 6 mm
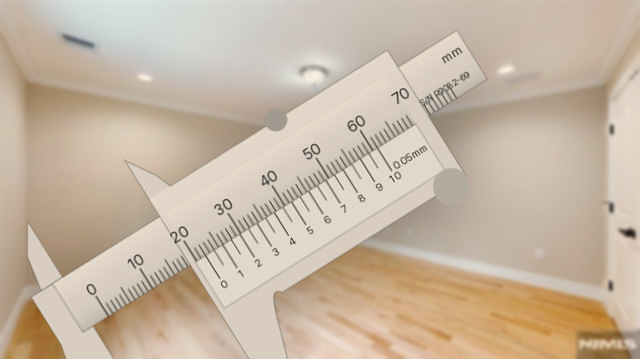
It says 22.0 mm
